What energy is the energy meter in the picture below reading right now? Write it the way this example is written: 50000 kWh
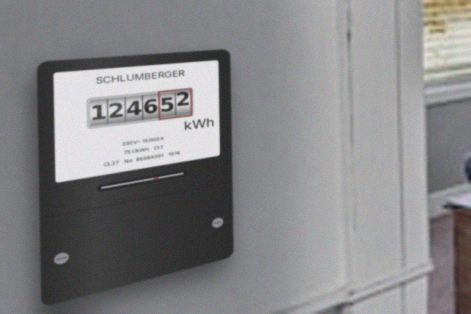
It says 1246.52 kWh
